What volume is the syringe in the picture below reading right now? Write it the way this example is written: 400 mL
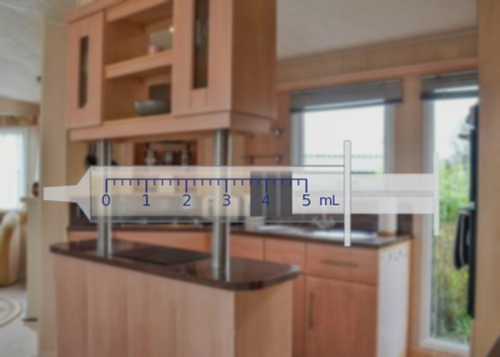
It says 3.6 mL
